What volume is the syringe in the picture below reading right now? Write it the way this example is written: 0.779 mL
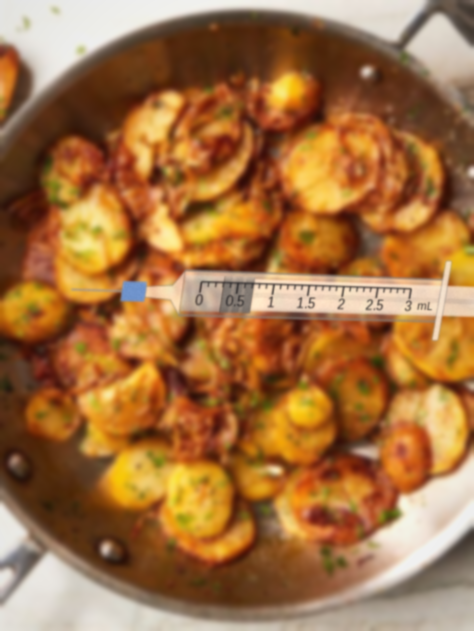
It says 0.3 mL
